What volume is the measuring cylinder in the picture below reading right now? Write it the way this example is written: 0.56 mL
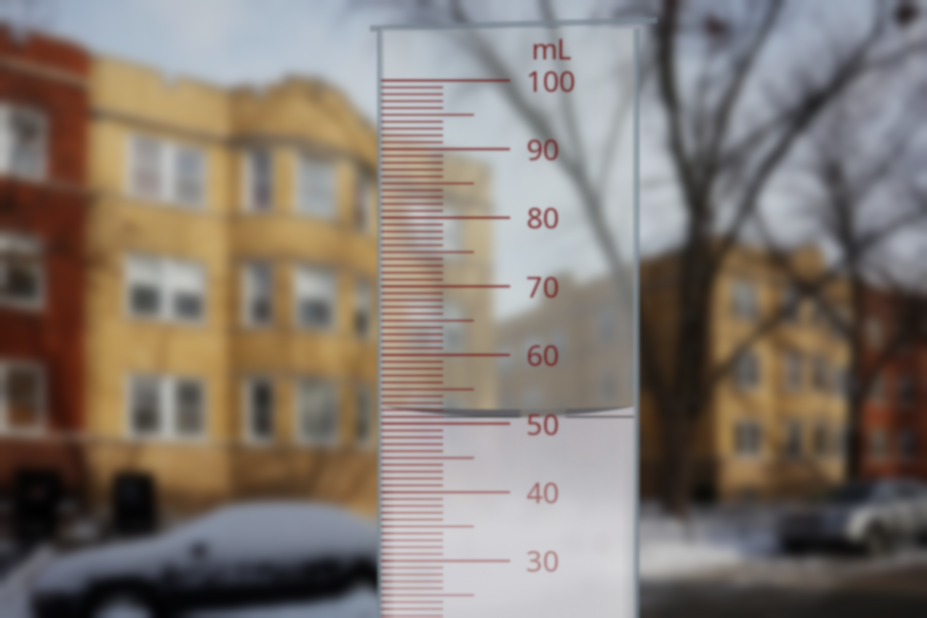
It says 51 mL
